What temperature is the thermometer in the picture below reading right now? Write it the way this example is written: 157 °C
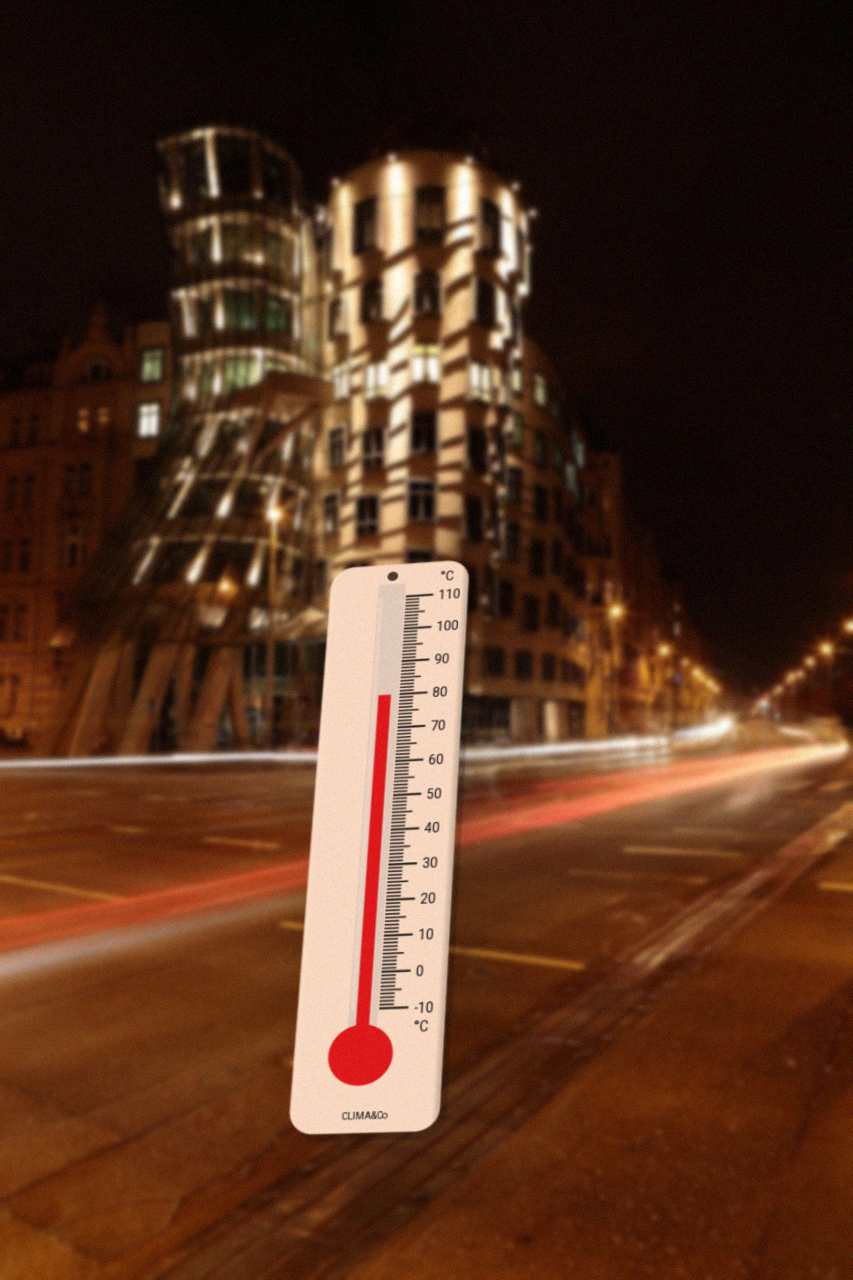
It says 80 °C
